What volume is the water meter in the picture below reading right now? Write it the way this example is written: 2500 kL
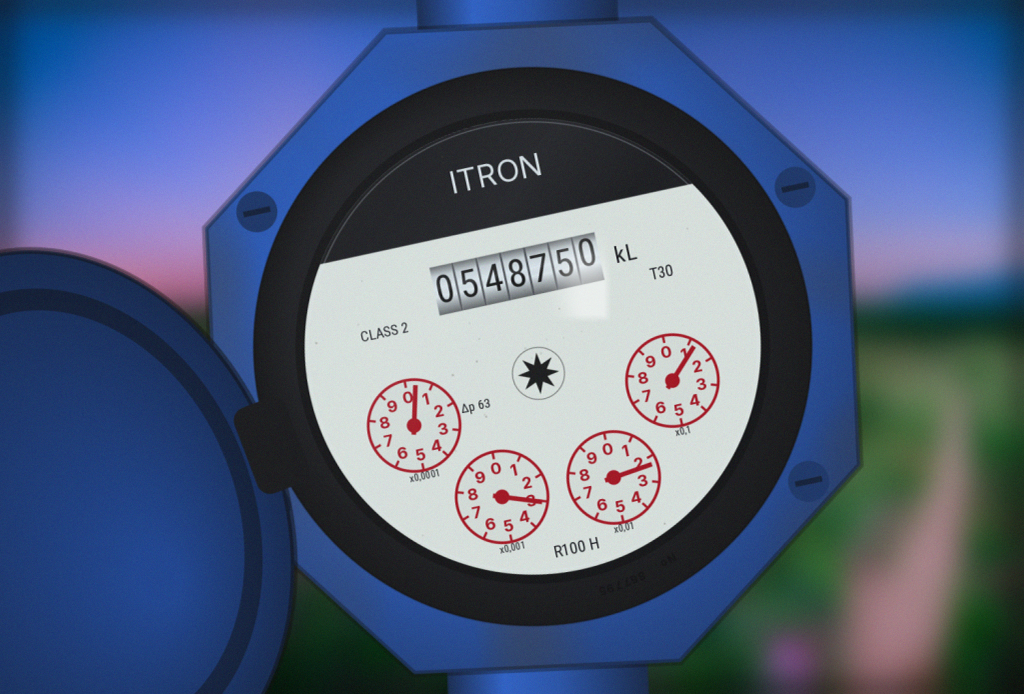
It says 548750.1230 kL
